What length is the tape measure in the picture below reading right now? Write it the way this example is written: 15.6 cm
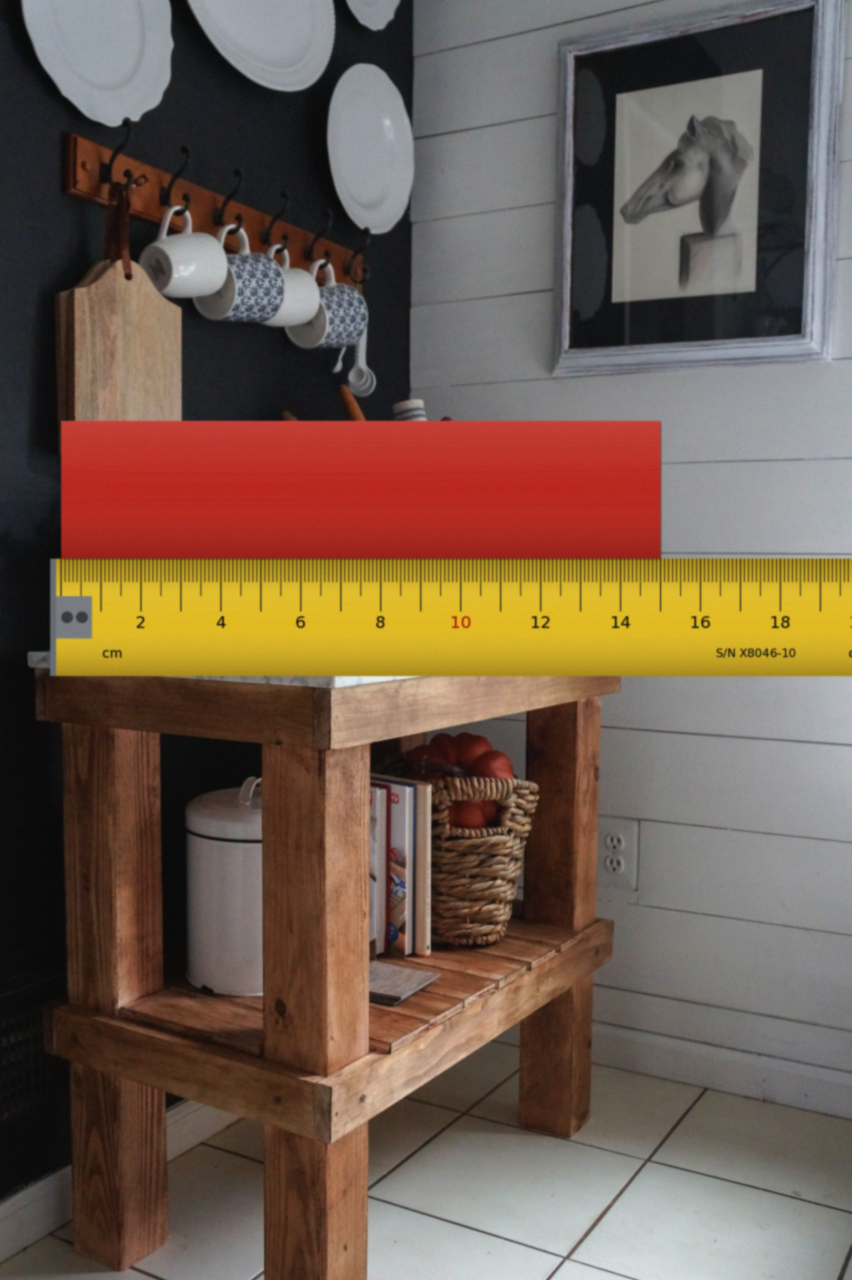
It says 15 cm
